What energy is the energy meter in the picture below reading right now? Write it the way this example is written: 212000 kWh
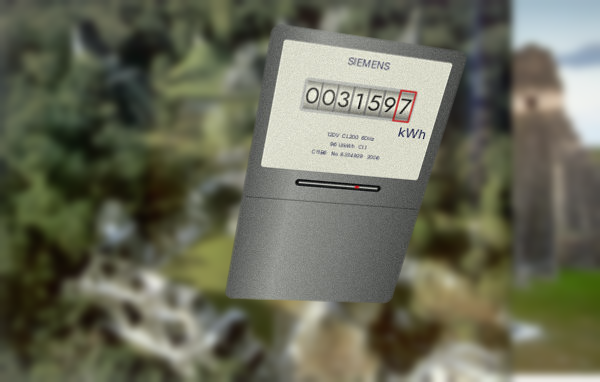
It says 3159.7 kWh
